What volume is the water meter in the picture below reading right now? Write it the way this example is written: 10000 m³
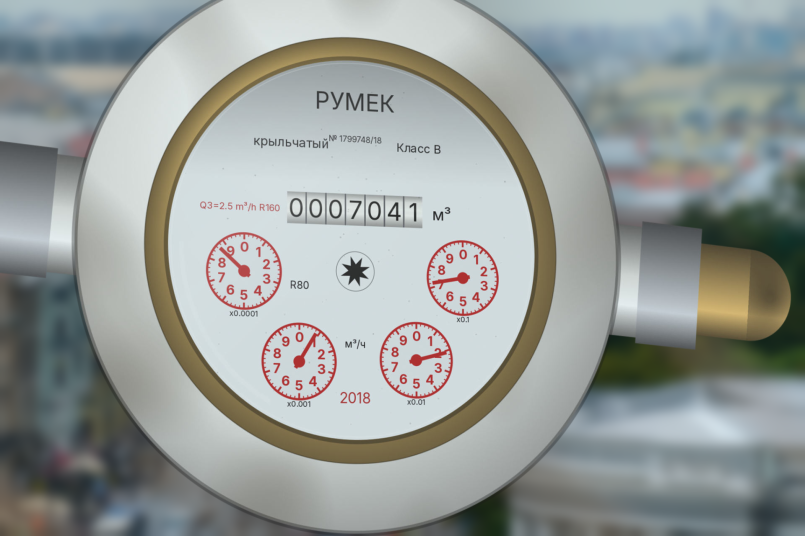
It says 7041.7208 m³
